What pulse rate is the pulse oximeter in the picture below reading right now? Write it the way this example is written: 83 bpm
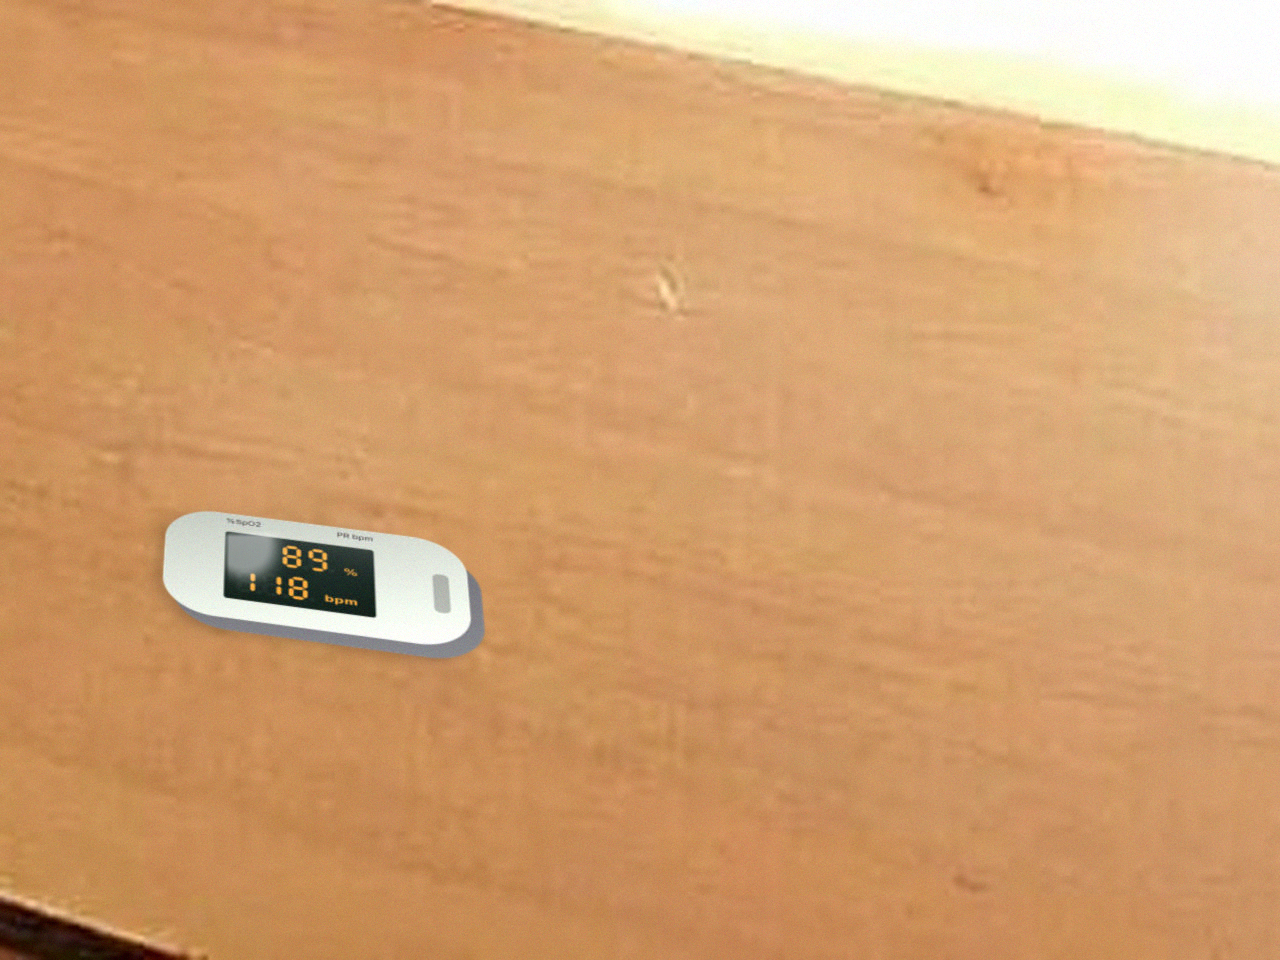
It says 118 bpm
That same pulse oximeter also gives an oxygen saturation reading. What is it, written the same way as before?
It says 89 %
